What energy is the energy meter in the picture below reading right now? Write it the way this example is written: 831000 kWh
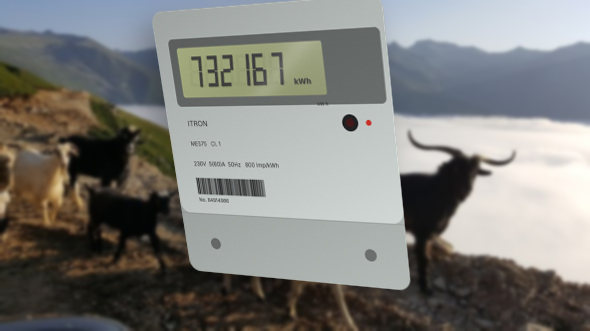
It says 732167 kWh
